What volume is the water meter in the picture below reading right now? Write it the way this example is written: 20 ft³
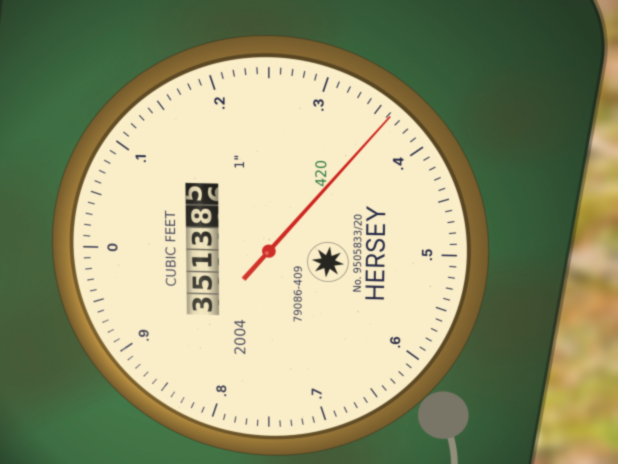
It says 351385.36 ft³
